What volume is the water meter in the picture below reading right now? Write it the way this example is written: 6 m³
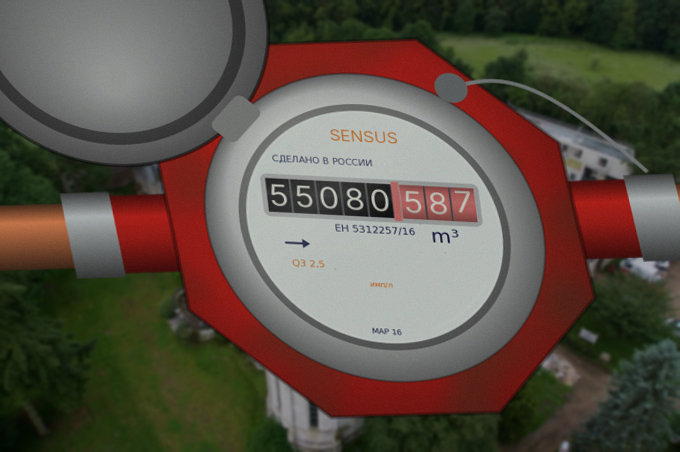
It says 55080.587 m³
